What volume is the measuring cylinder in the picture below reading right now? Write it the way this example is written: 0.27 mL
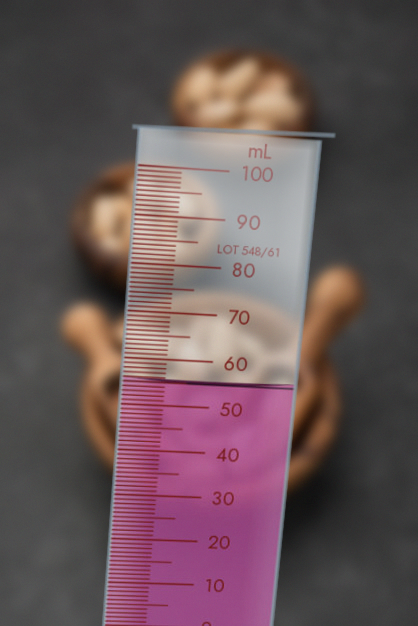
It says 55 mL
